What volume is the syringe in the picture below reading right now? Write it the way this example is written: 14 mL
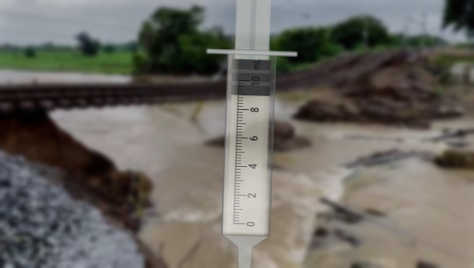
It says 9 mL
